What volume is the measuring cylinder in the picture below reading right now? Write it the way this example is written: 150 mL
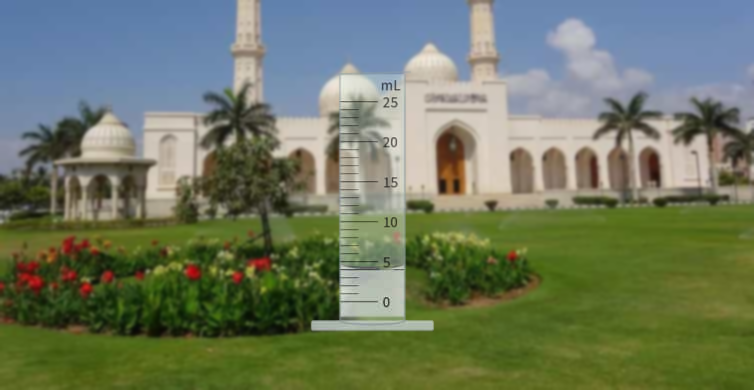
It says 4 mL
